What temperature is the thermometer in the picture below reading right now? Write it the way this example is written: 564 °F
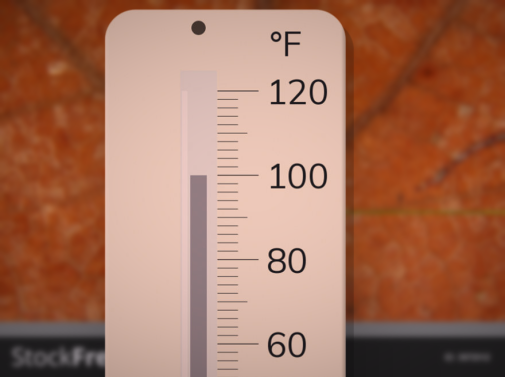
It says 100 °F
